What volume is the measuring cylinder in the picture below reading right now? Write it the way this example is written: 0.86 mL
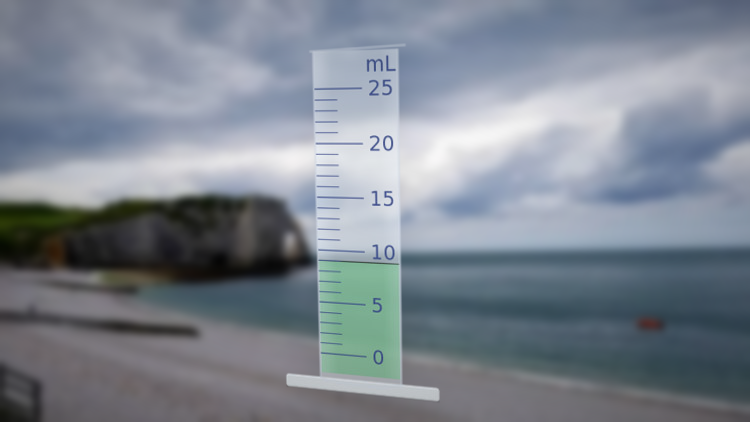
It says 9 mL
